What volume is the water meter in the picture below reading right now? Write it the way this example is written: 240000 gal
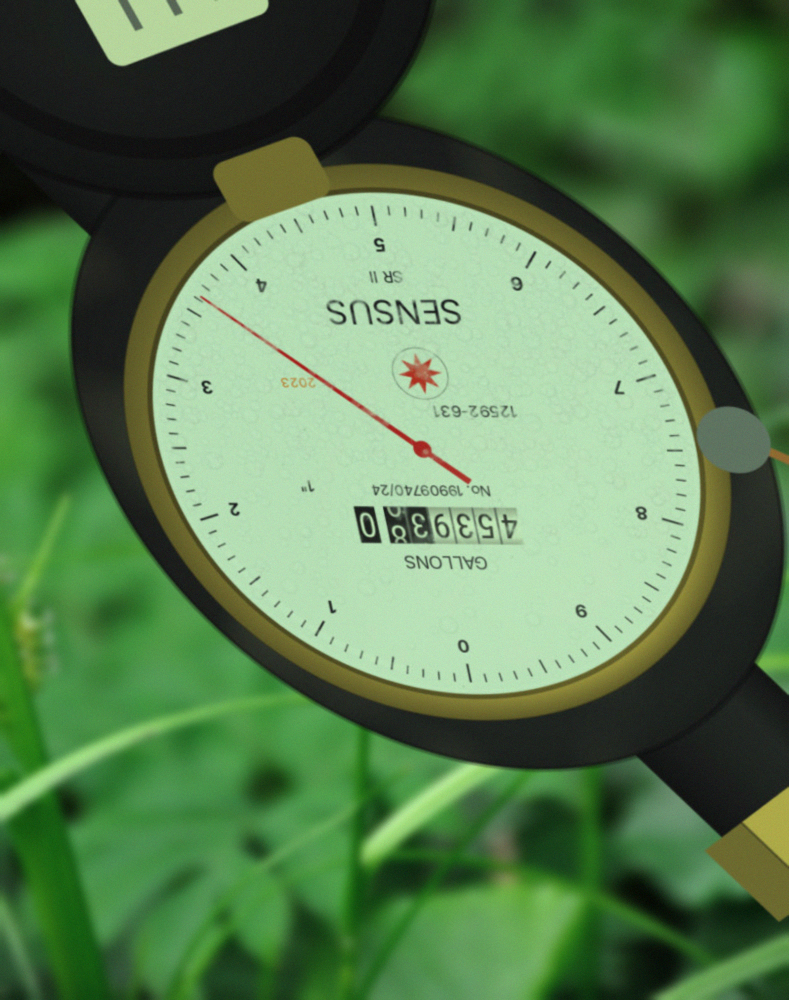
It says 4539383.6 gal
